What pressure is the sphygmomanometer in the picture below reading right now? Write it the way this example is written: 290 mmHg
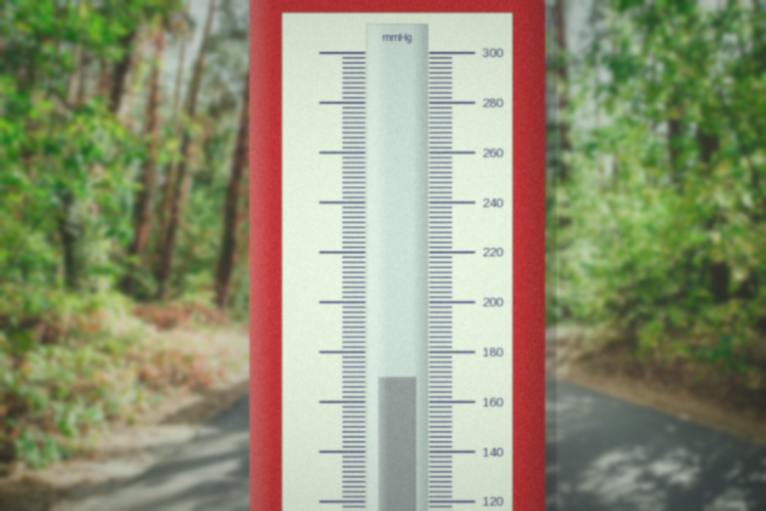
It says 170 mmHg
